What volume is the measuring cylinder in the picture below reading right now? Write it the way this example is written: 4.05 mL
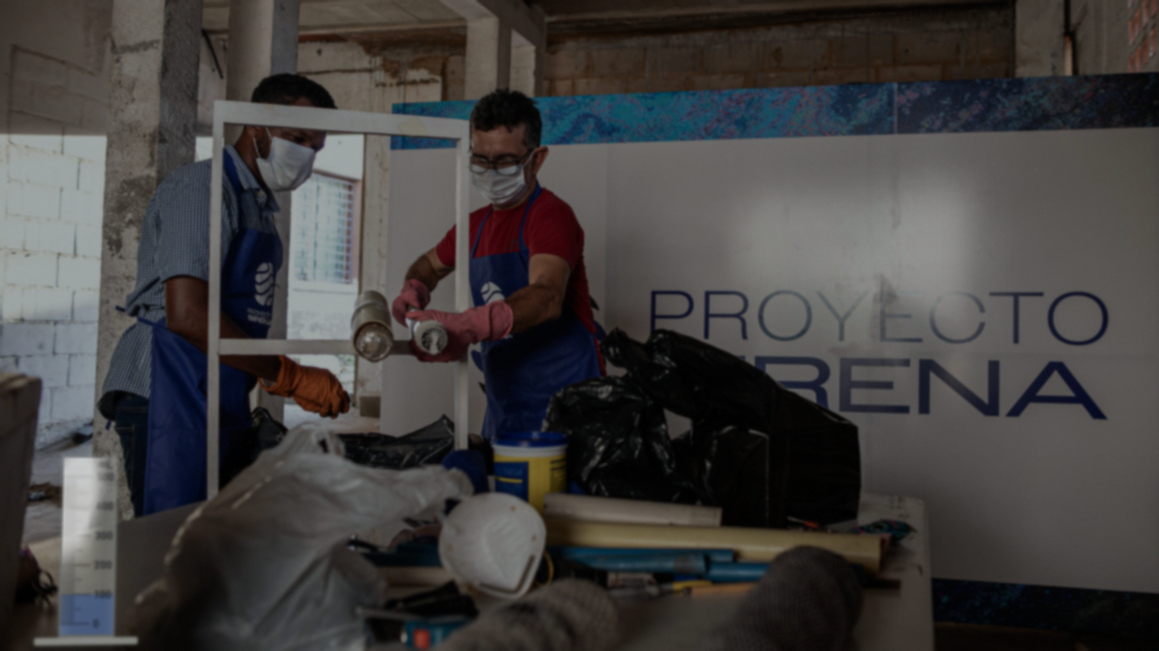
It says 100 mL
